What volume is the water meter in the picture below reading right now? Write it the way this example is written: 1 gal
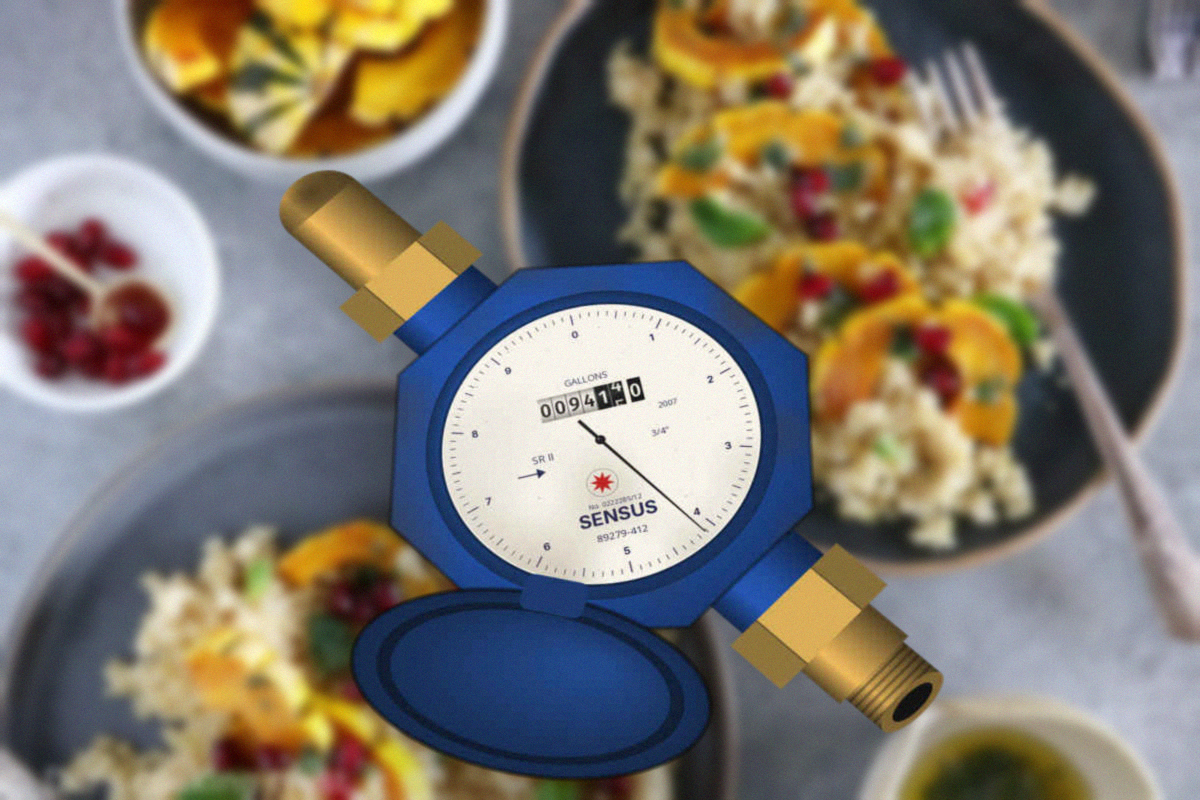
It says 94144.1 gal
